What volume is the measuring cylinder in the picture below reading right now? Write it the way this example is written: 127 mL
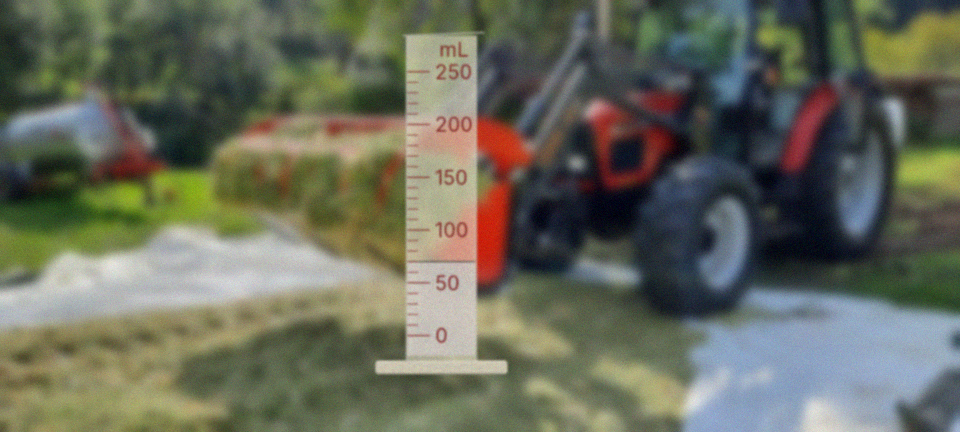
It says 70 mL
